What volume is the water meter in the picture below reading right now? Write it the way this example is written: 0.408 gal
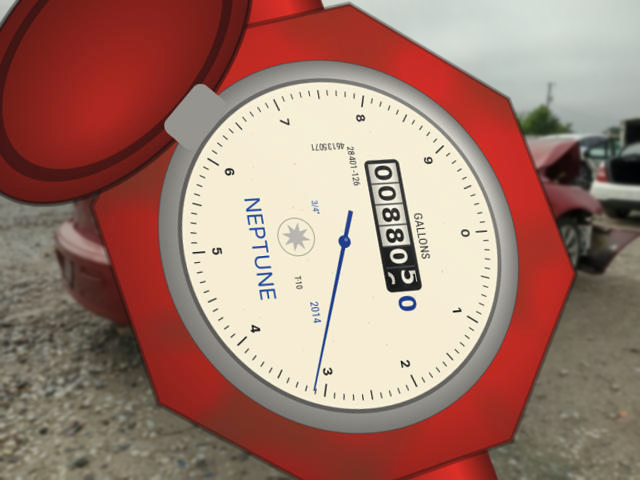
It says 88053.1 gal
